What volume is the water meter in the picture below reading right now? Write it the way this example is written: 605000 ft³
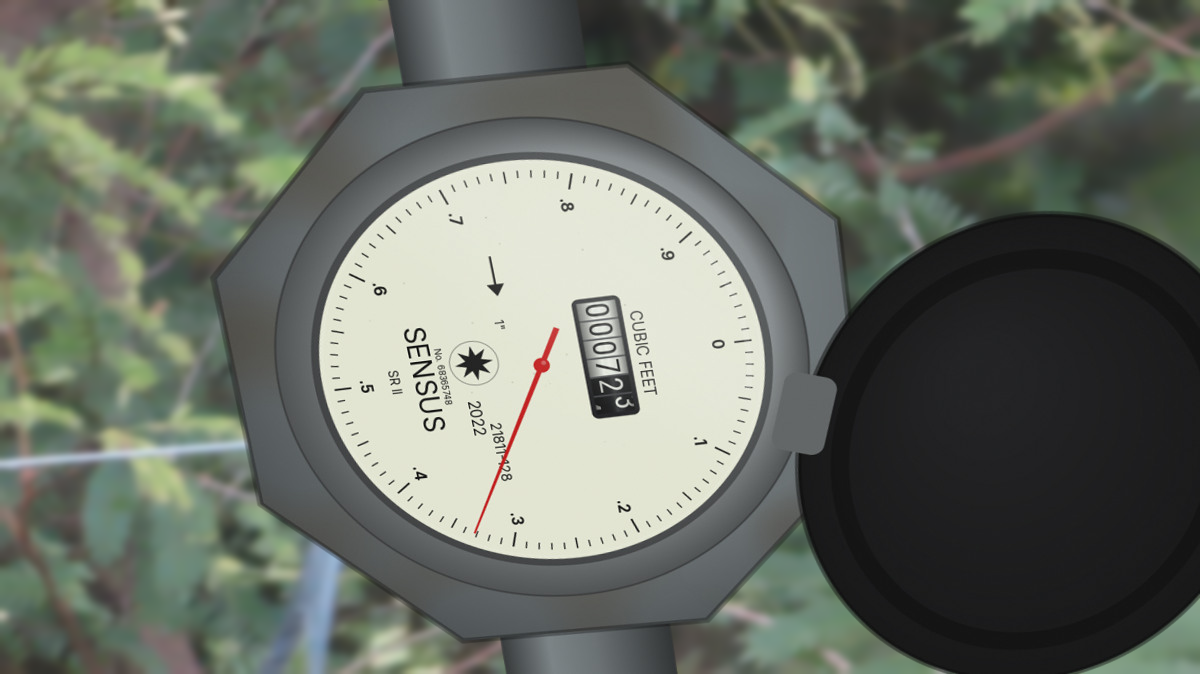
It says 723.33 ft³
